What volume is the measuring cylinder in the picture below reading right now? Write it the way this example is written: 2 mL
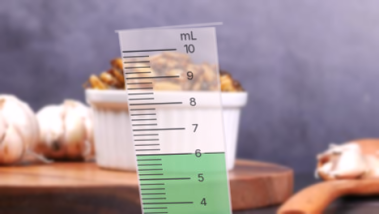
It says 6 mL
